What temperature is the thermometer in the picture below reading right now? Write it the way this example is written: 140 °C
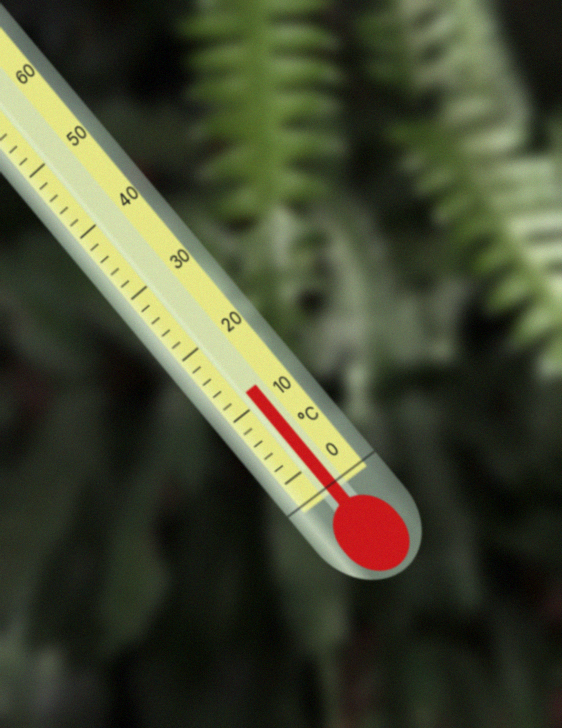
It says 12 °C
